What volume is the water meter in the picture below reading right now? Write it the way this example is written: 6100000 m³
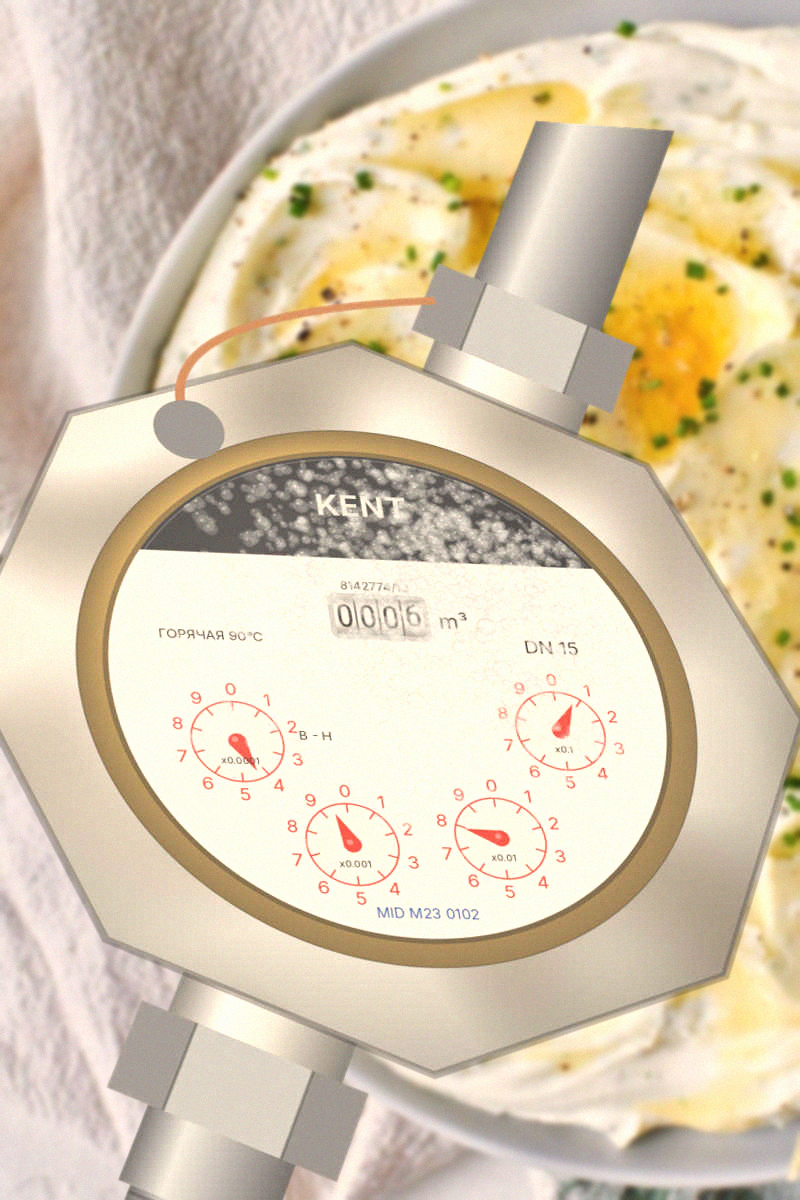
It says 6.0794 m³
